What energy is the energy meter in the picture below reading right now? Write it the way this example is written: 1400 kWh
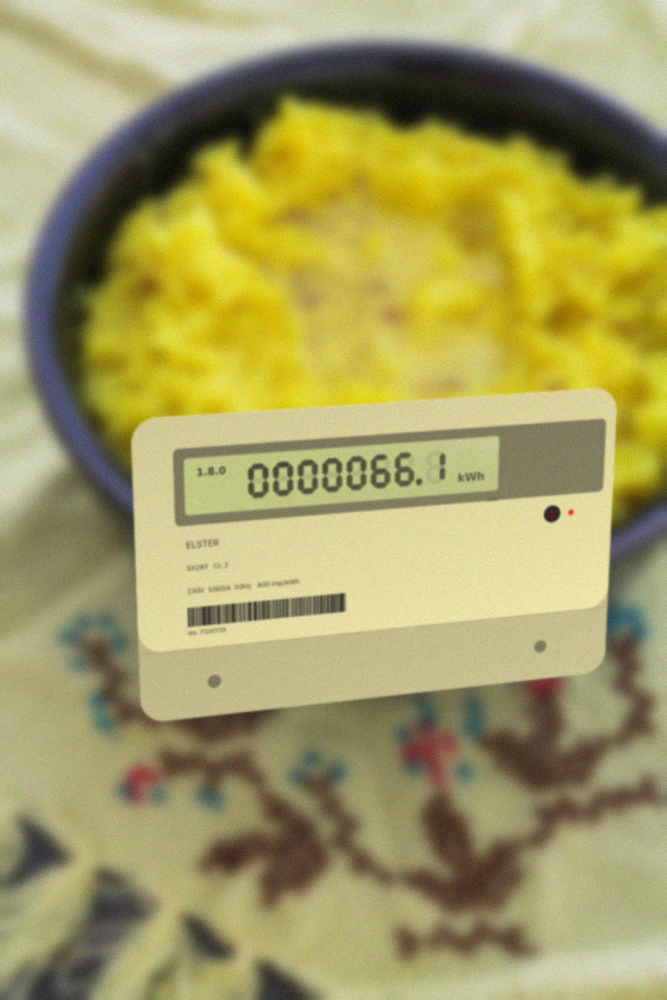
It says 66.1 kWh
